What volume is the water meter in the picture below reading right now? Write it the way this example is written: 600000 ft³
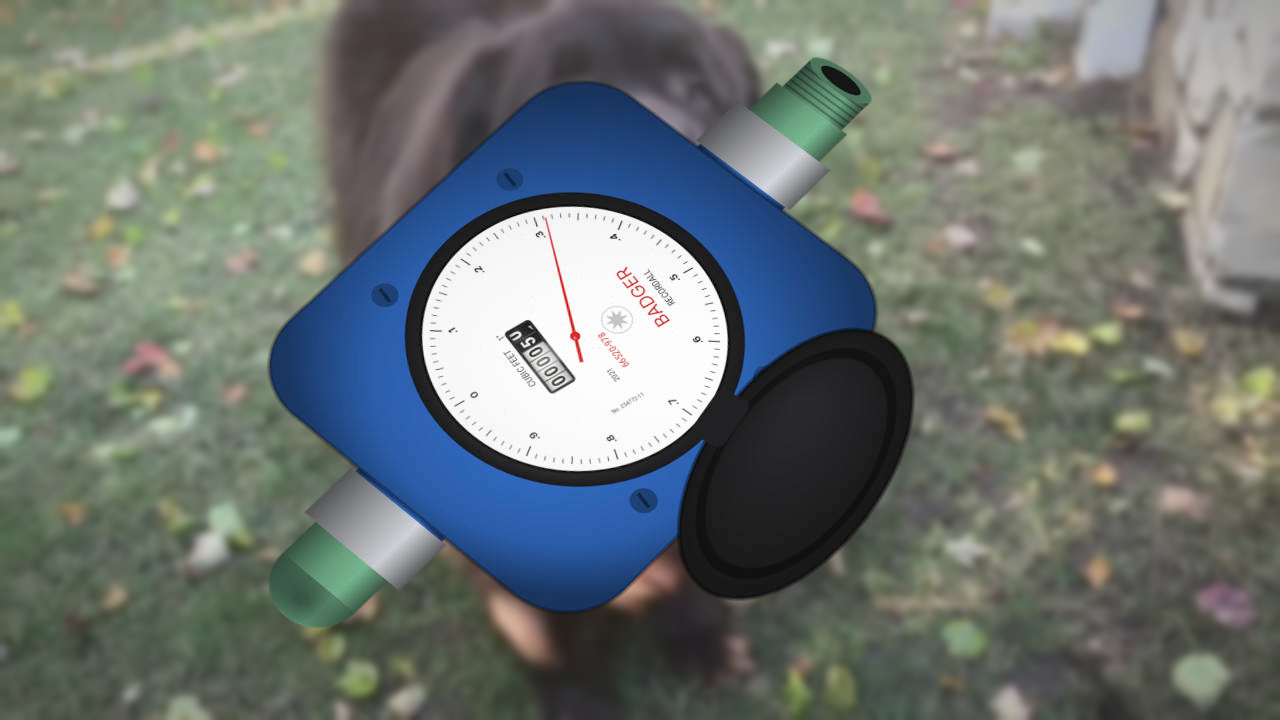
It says 50.31 ft³
